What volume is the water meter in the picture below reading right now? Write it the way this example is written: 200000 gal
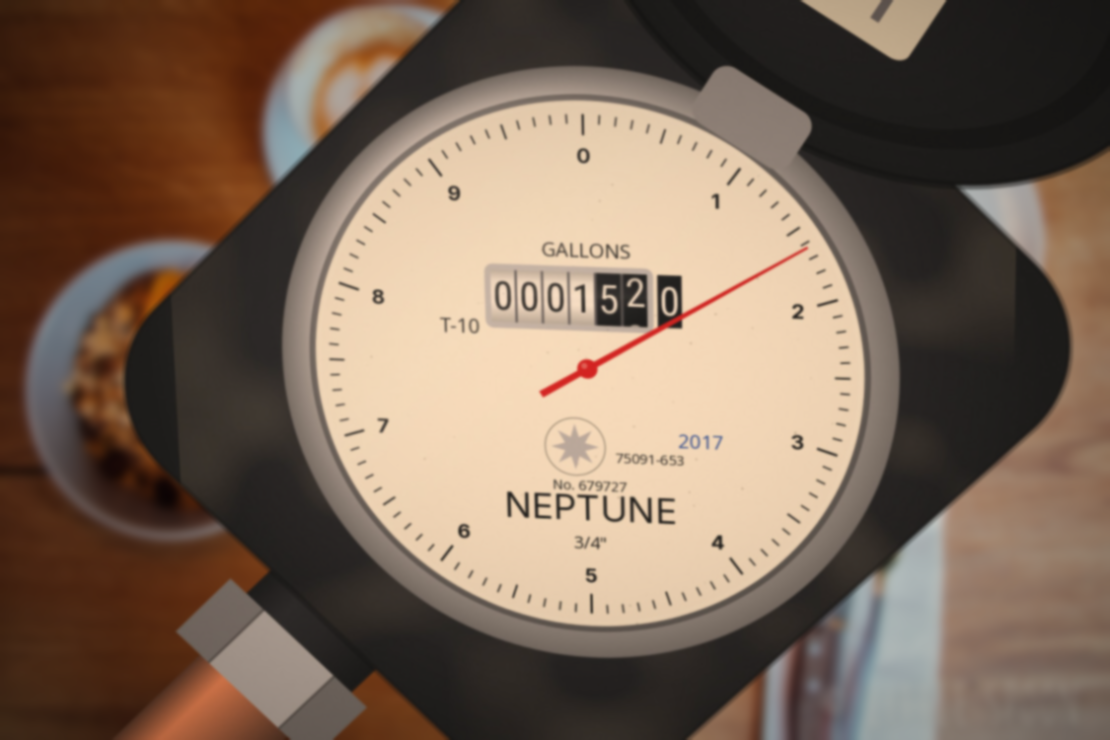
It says 1521.6 gal
